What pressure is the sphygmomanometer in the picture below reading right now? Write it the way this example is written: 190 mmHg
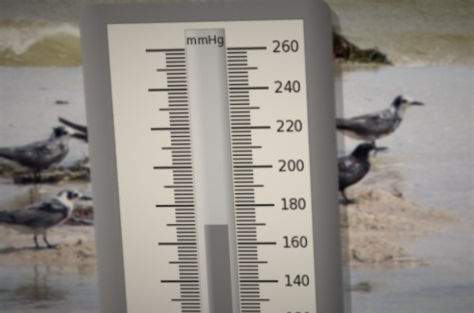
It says 170 mmHg
